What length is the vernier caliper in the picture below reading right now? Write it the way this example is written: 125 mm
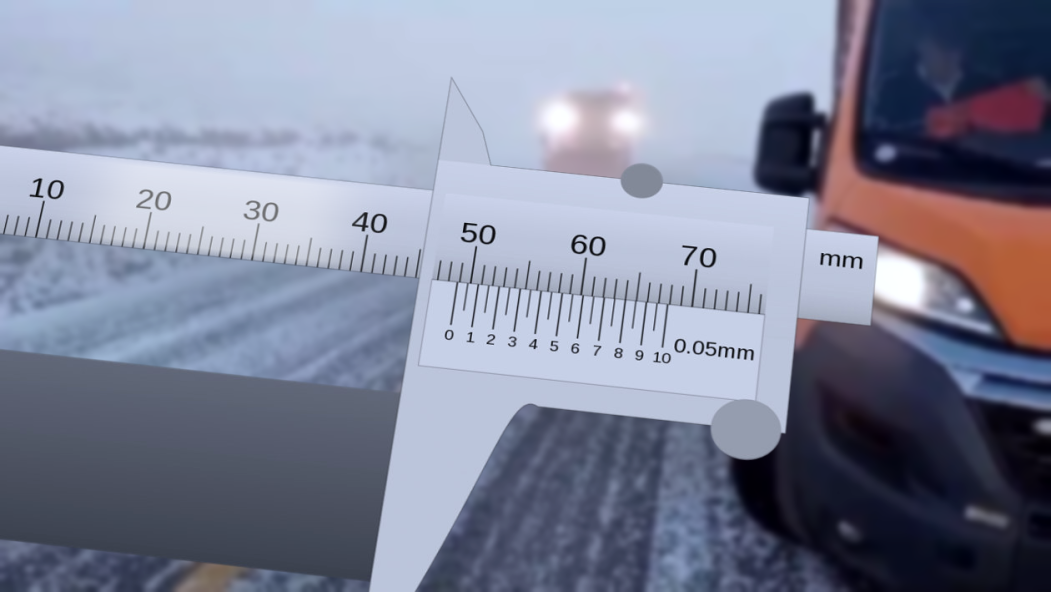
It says 48.8 mm
